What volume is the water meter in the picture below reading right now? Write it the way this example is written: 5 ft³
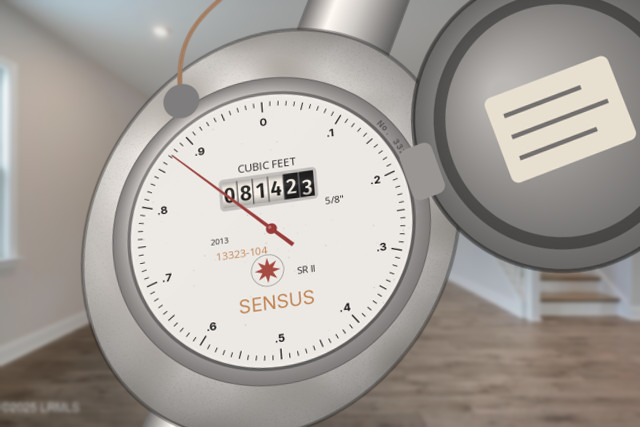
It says 81422.87 ft³
